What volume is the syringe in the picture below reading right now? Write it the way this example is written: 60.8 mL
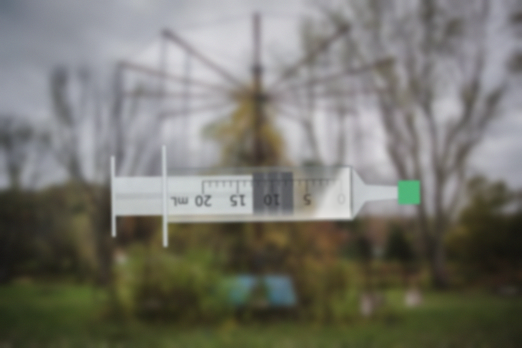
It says 7 mL
